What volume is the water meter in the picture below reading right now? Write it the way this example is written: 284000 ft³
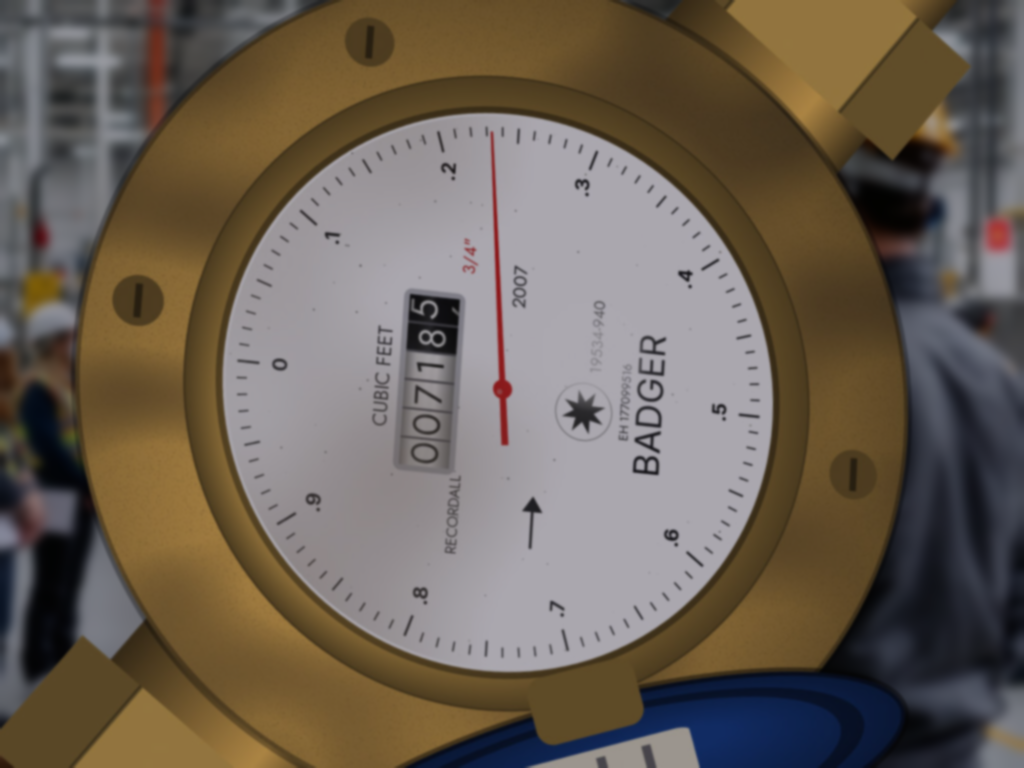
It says 7185.23 ft³
